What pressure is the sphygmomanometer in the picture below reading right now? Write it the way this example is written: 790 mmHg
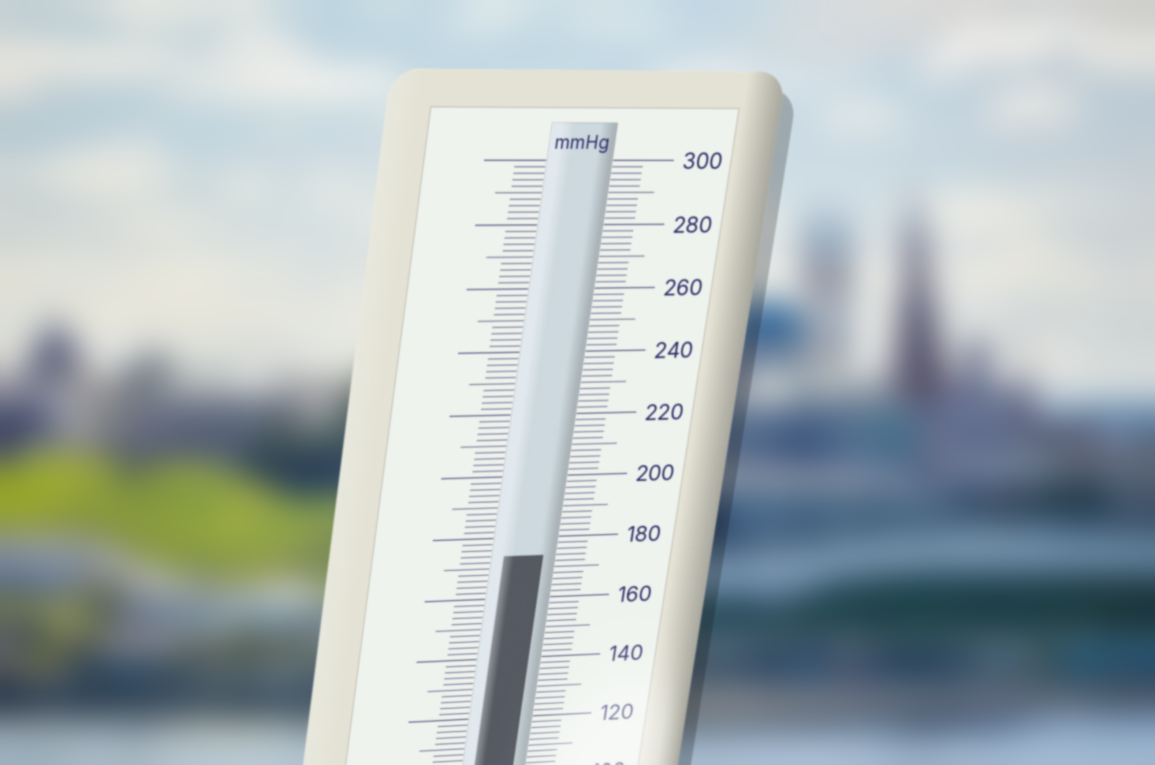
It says 174 mmHg
